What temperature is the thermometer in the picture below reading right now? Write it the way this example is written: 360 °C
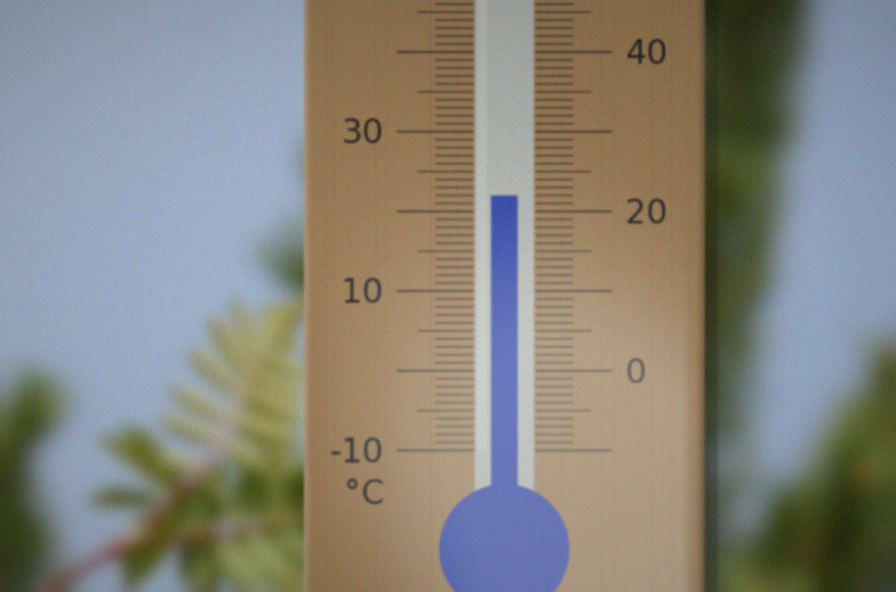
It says 22 °C
